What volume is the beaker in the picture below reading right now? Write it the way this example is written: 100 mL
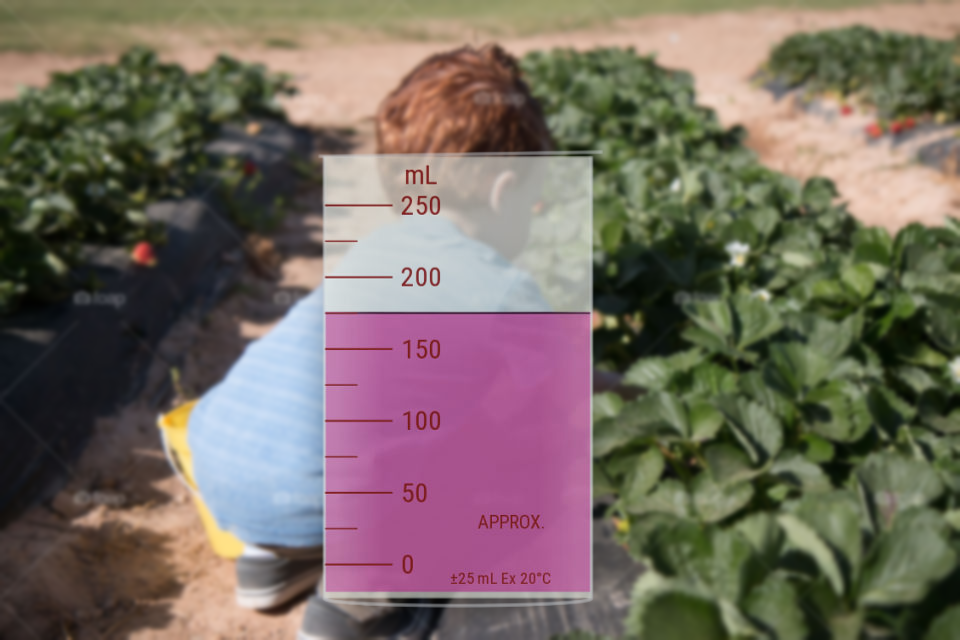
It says 175 mL
